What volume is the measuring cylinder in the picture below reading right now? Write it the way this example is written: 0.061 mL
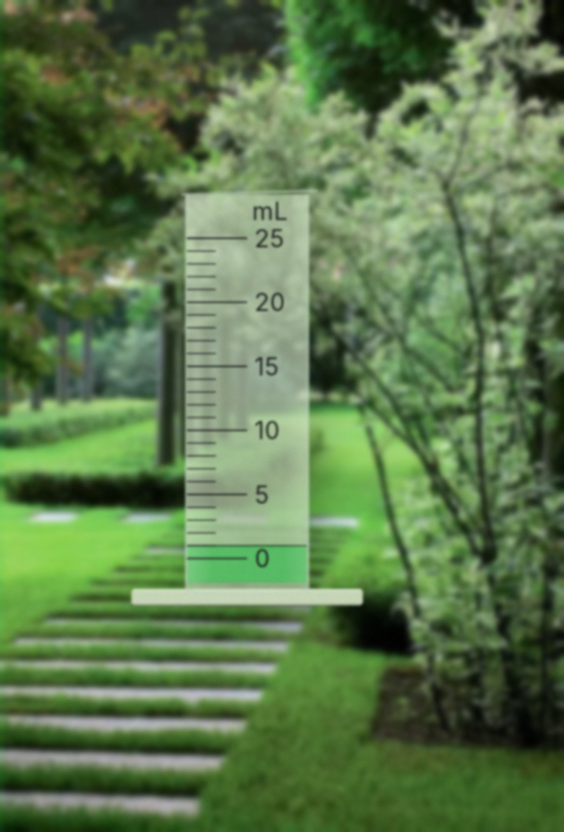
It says 1 mL
